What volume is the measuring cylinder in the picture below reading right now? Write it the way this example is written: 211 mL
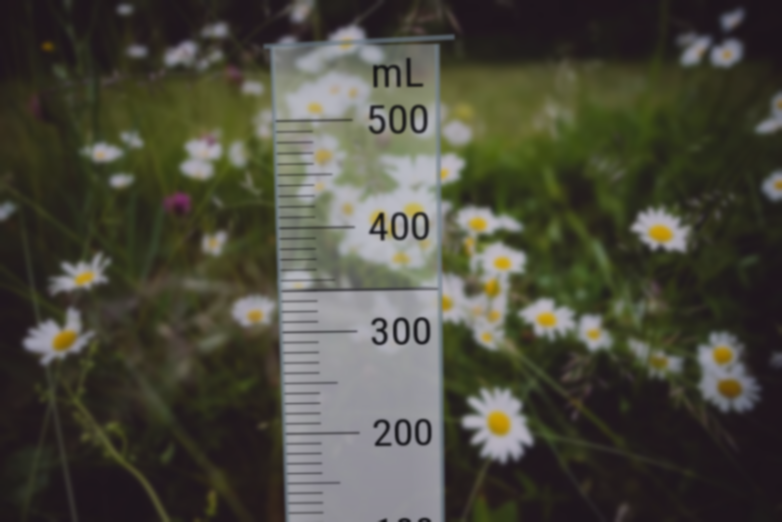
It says 340 mL
